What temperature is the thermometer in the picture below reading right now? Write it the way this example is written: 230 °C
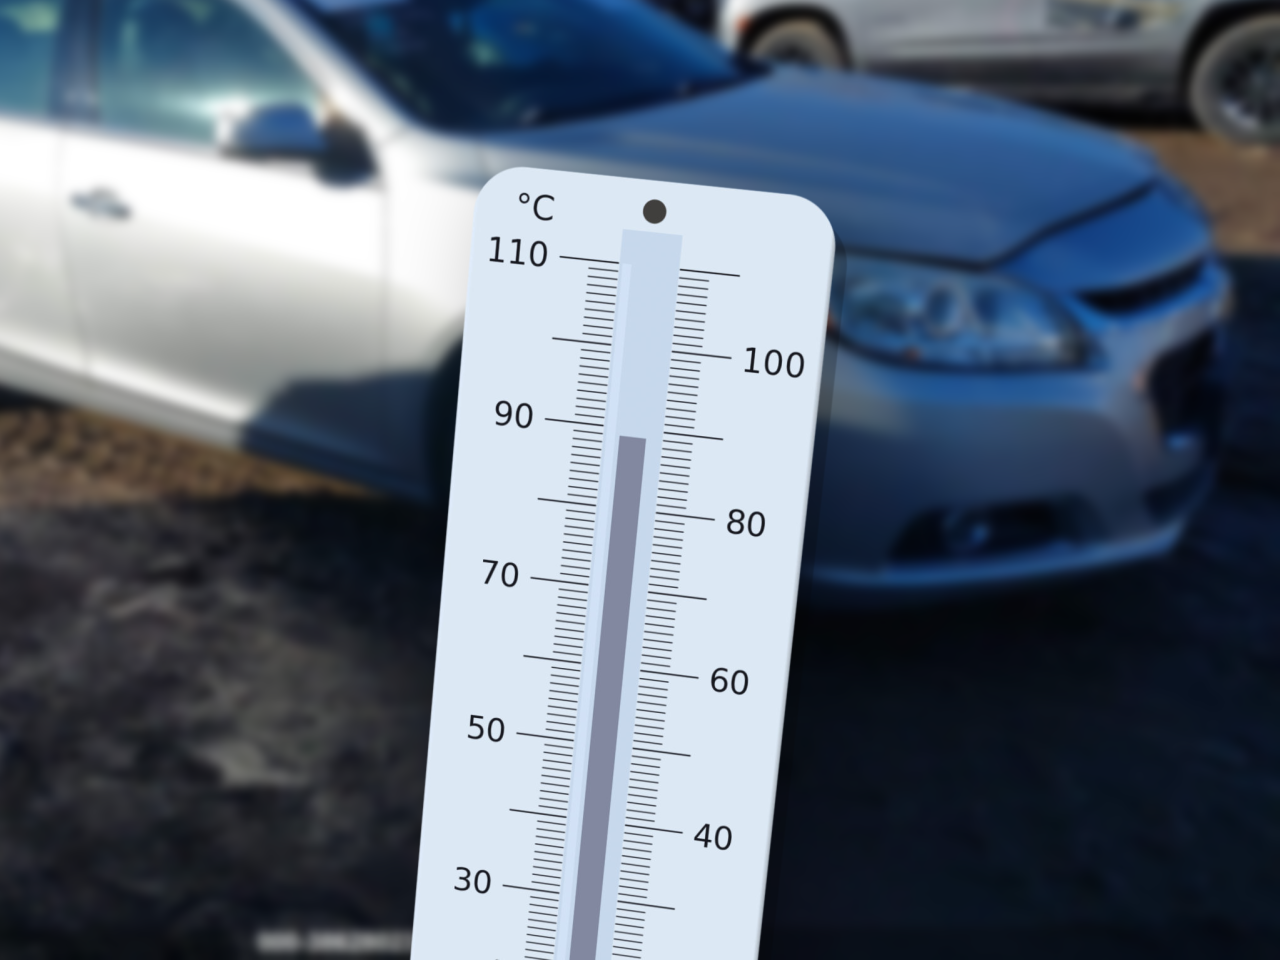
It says 89 °C
